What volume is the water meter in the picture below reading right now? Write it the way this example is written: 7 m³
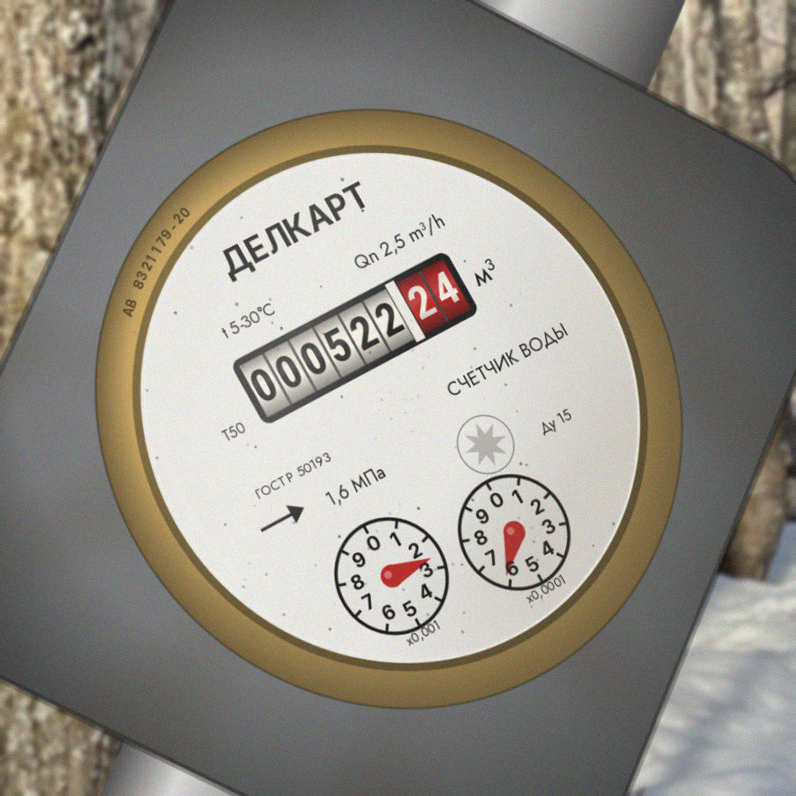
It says 522.2426 m³
